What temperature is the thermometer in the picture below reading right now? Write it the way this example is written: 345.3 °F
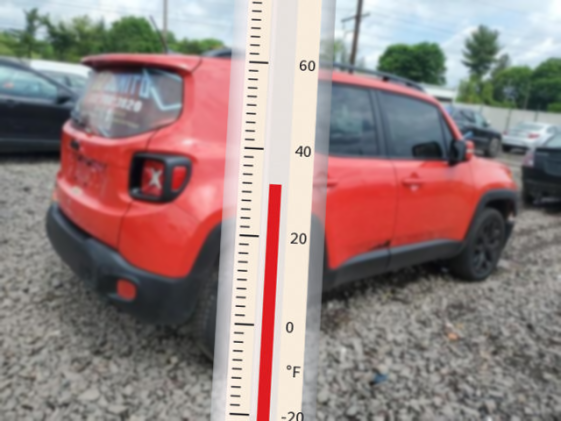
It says 32 °F
